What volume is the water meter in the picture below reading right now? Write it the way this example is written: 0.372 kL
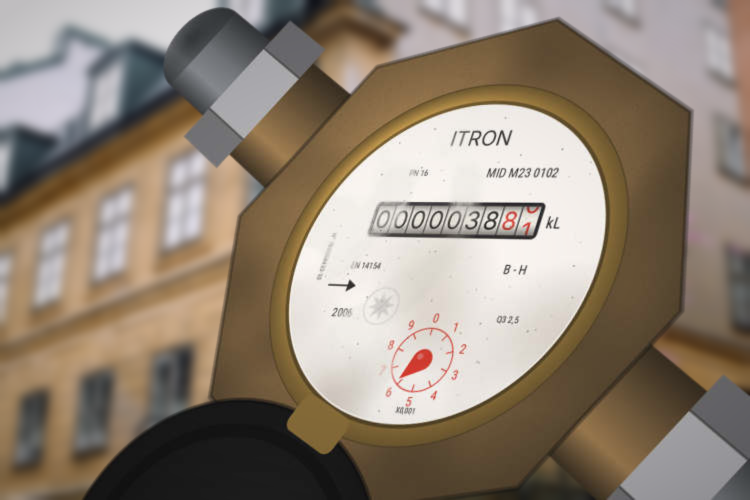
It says 38.806 kL
